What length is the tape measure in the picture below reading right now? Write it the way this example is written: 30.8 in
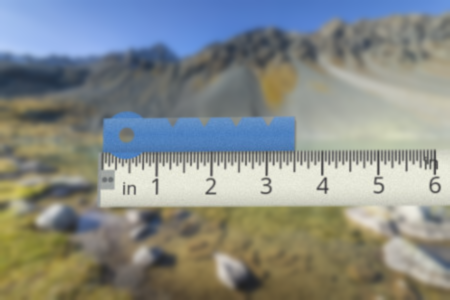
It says 3.5 in
